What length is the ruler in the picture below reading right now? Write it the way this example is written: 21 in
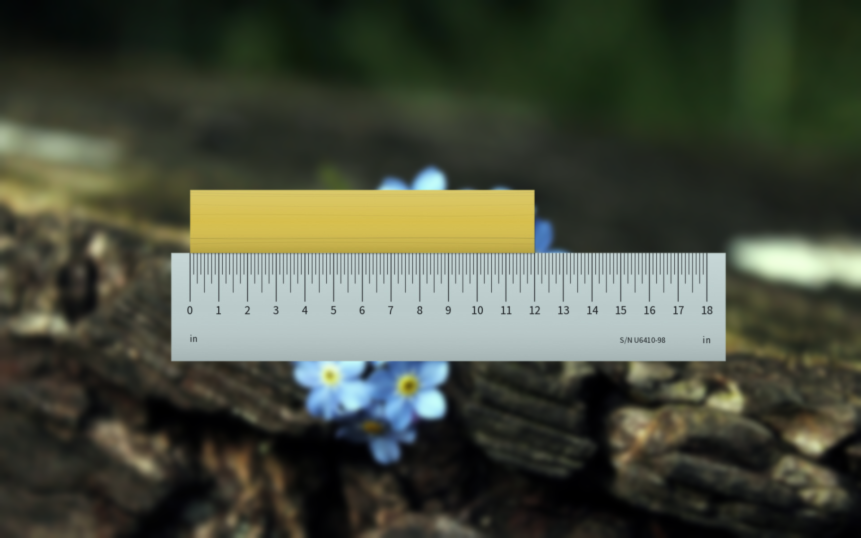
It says 12 in
